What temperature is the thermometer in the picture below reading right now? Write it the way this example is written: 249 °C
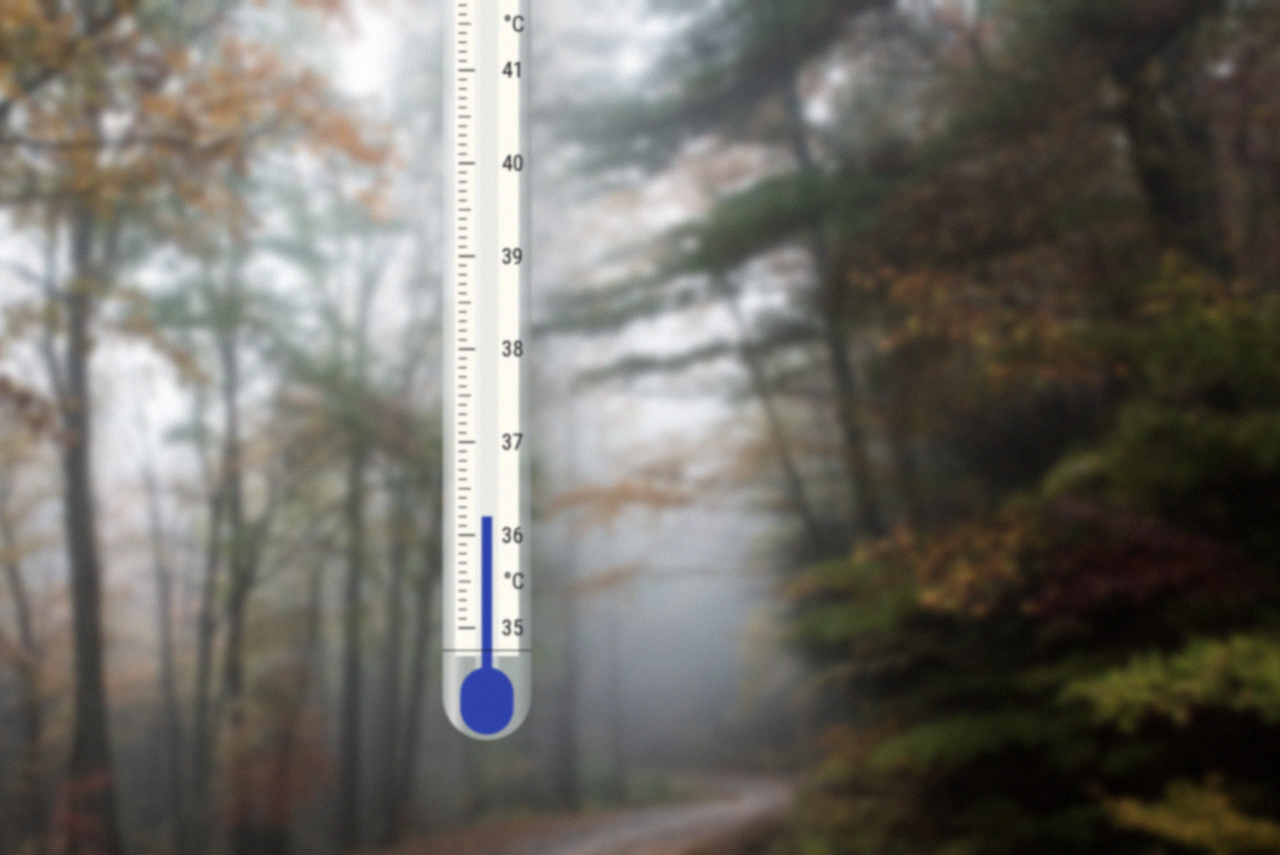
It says 36.2 °C
